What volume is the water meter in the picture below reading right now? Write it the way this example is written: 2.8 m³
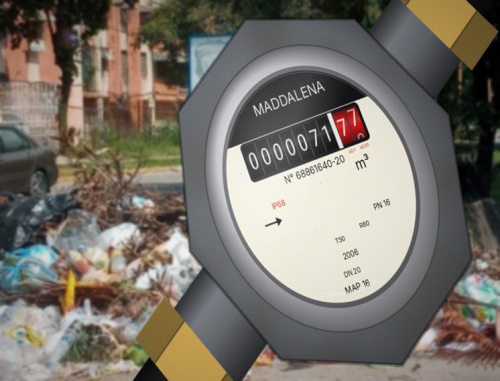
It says 71.77 m³
